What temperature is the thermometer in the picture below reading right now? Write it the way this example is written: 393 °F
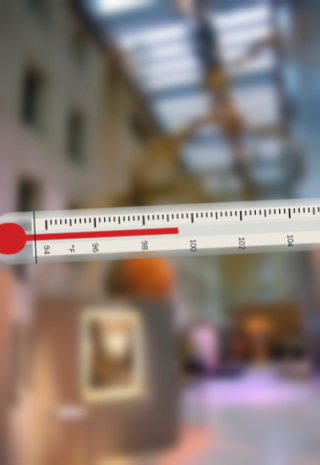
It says 99.4 °F
